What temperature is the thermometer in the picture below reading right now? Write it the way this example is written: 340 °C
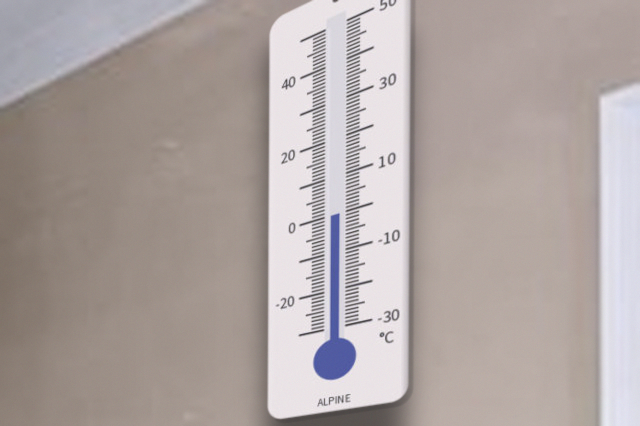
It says 0 °C
